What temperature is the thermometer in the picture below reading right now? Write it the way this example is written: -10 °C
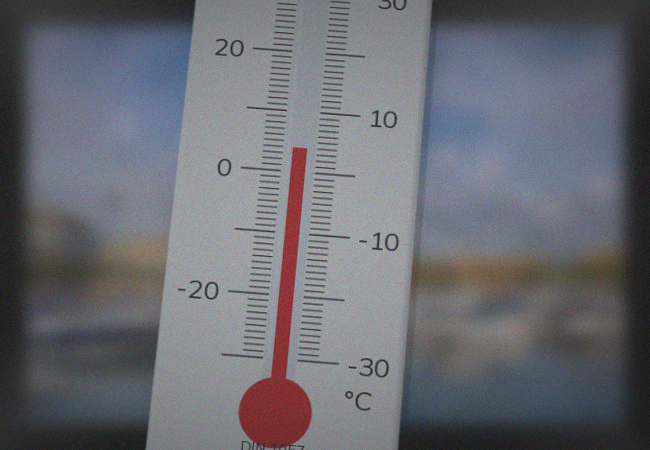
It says 4 °C
